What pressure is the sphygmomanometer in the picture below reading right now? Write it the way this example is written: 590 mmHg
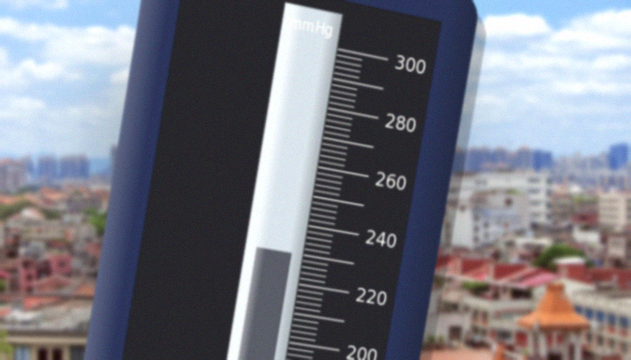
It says 230 mmHg
